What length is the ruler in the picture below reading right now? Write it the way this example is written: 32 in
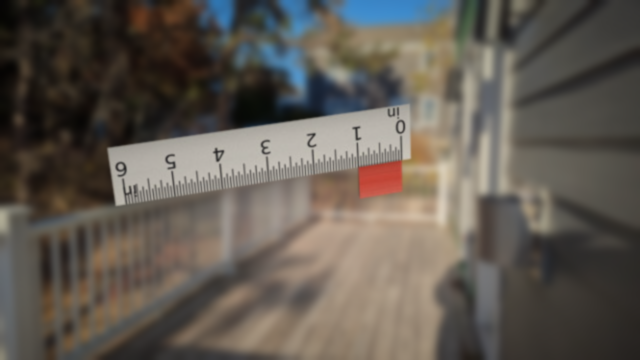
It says 1 in
